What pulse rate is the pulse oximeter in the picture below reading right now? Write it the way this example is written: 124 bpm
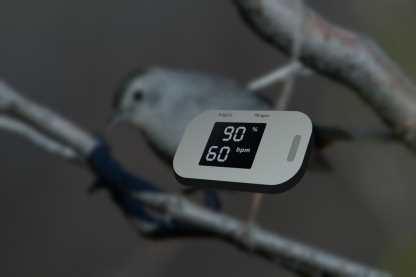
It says 60 bpm
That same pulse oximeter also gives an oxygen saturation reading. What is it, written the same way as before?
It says 90 %
